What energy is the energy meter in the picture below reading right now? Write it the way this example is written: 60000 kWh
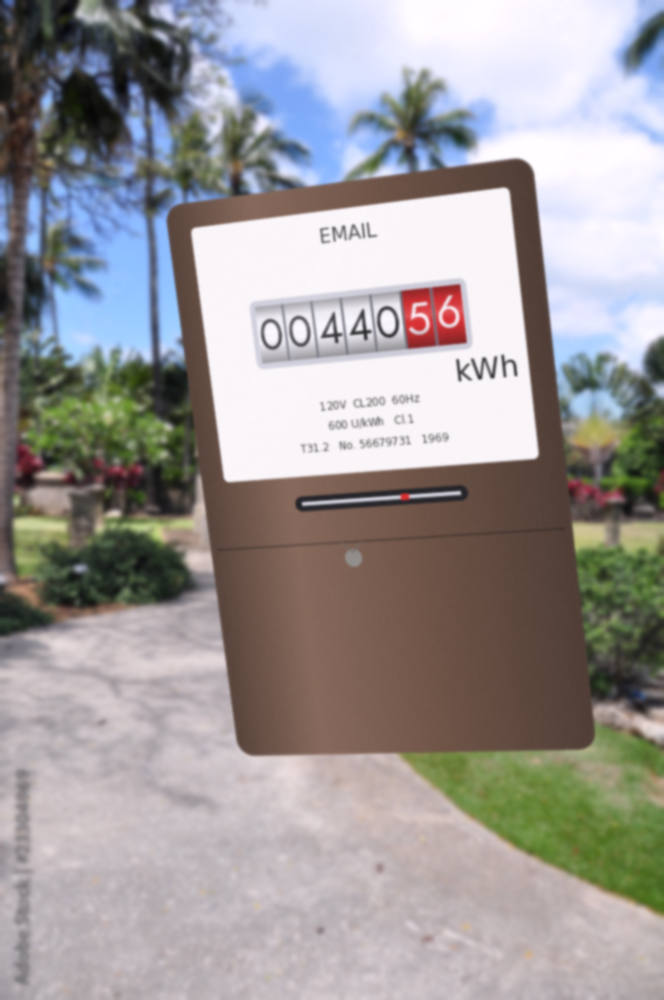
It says 440.56 kWh
